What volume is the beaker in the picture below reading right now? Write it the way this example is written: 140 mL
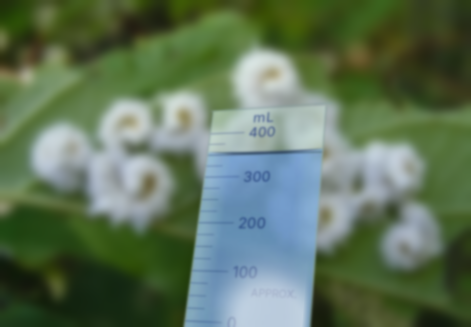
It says 350 mL
